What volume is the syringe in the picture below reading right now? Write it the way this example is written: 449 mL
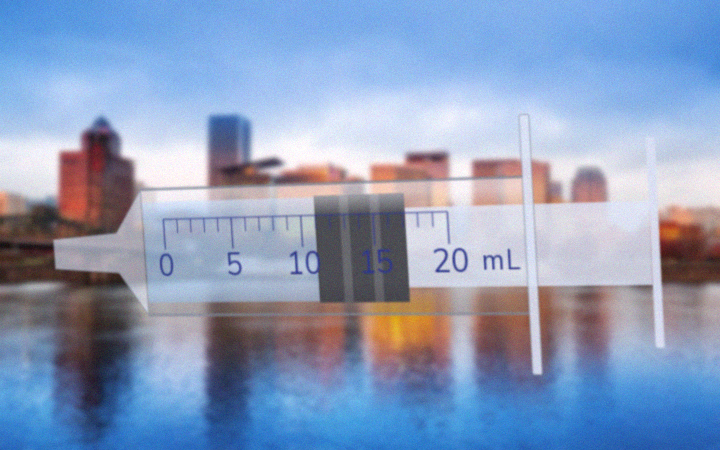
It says 11 mL
